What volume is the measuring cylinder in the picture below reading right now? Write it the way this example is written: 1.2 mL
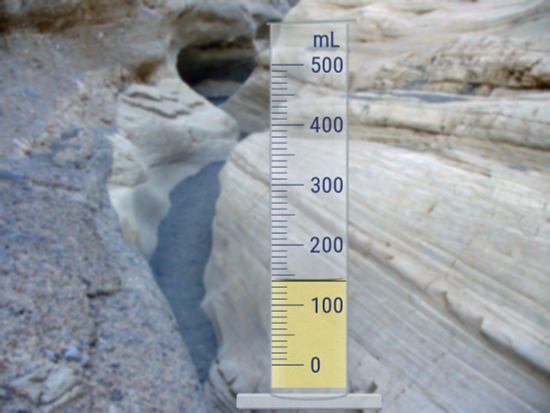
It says 140 mL
